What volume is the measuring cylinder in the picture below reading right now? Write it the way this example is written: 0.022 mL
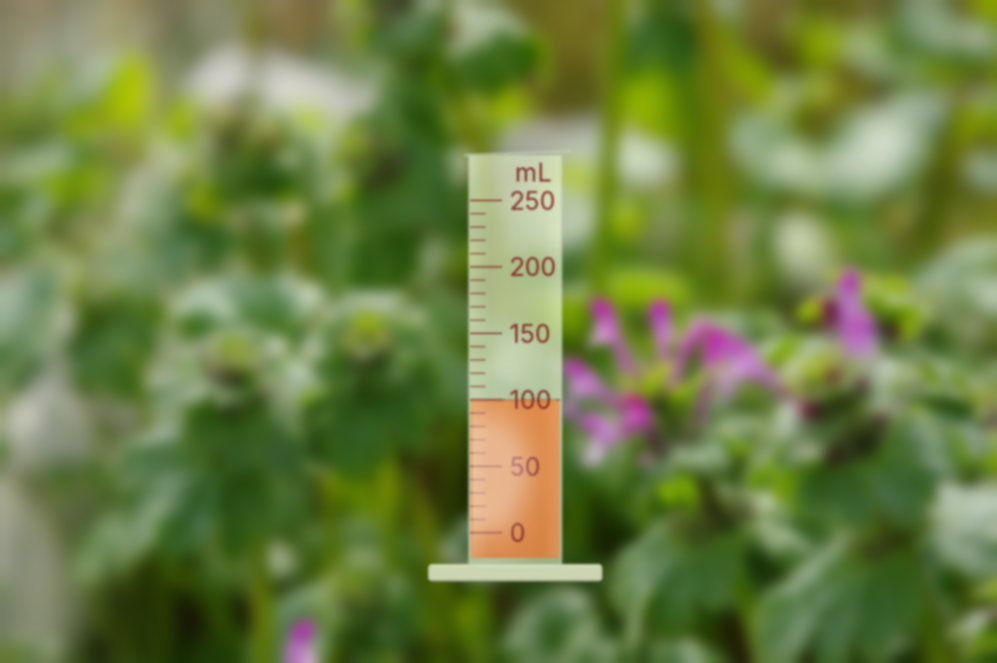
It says 100 mL
